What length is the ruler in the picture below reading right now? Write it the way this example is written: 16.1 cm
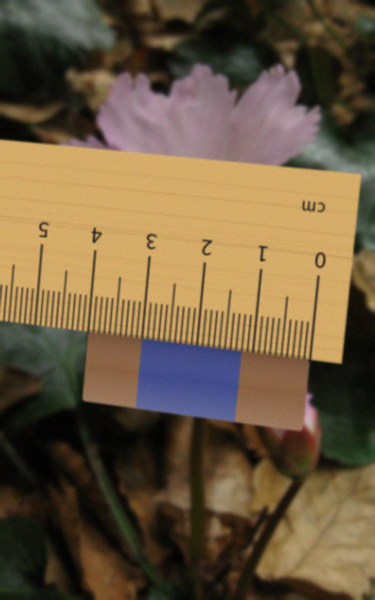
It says 4 cm
